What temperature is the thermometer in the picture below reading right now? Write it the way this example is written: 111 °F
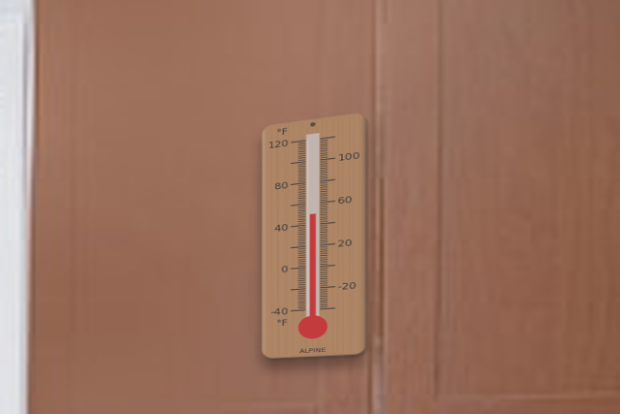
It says 50 °F
